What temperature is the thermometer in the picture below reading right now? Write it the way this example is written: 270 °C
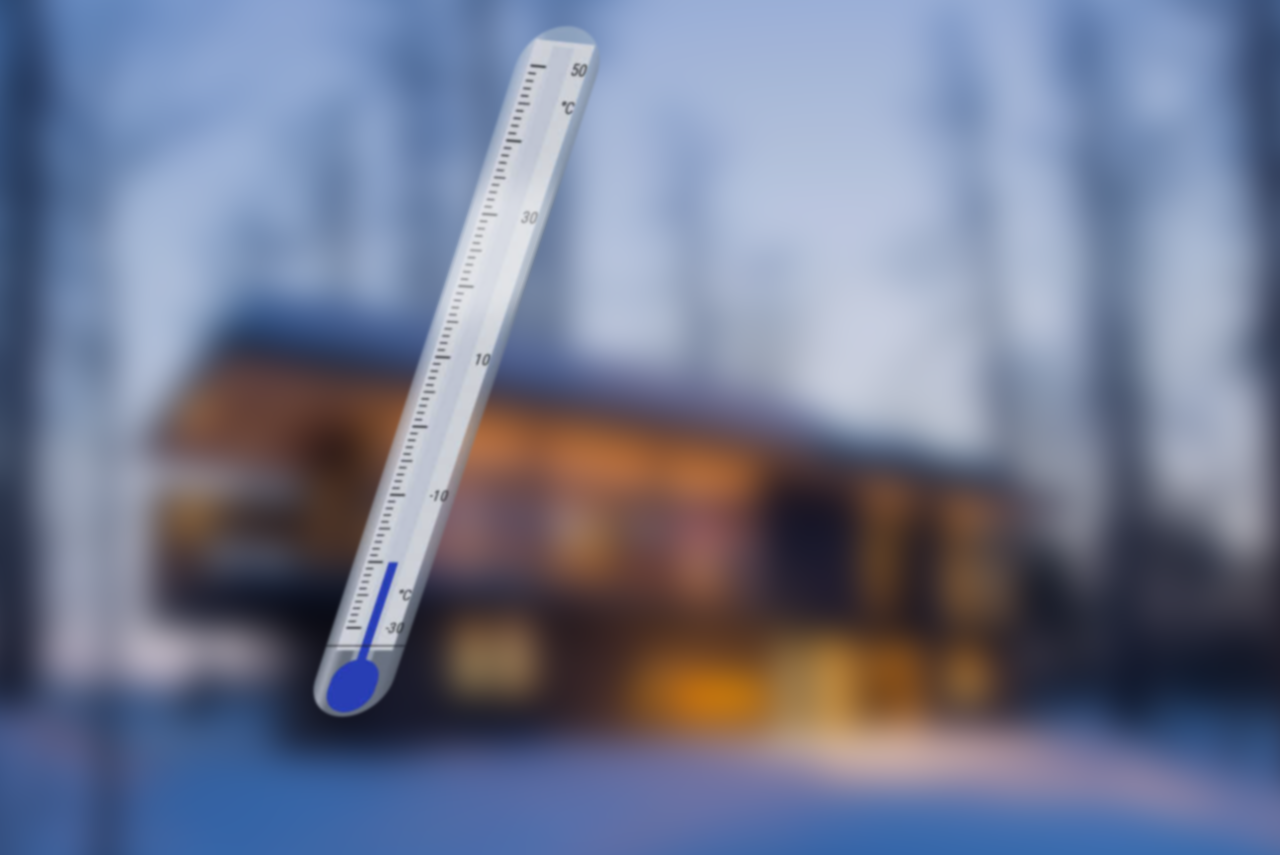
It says -20 °C
